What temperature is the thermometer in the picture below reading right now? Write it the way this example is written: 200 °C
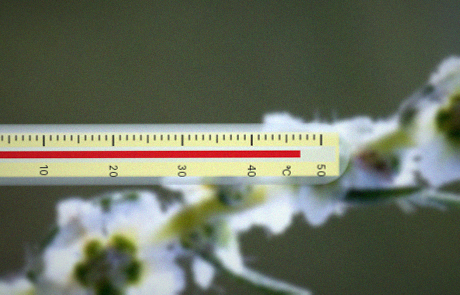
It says 47 °C
